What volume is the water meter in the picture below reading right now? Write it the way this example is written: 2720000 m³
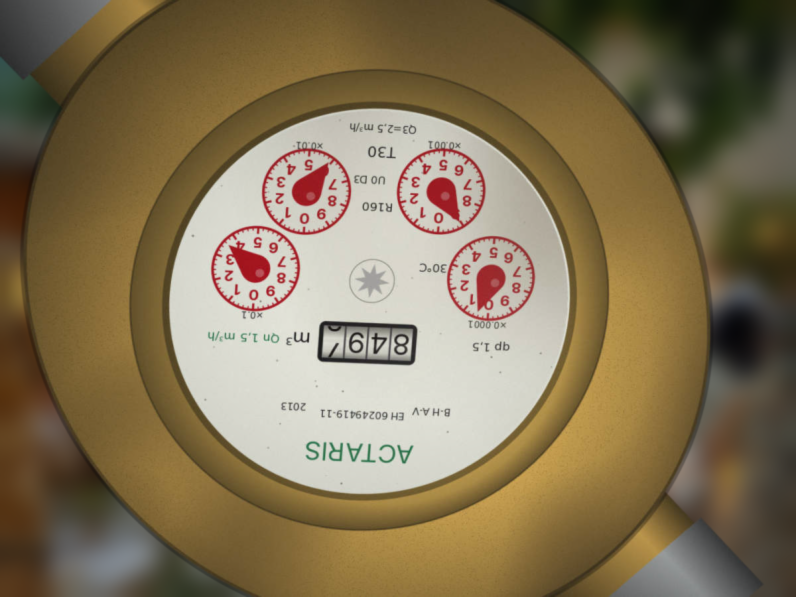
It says 8497.3590 m³
